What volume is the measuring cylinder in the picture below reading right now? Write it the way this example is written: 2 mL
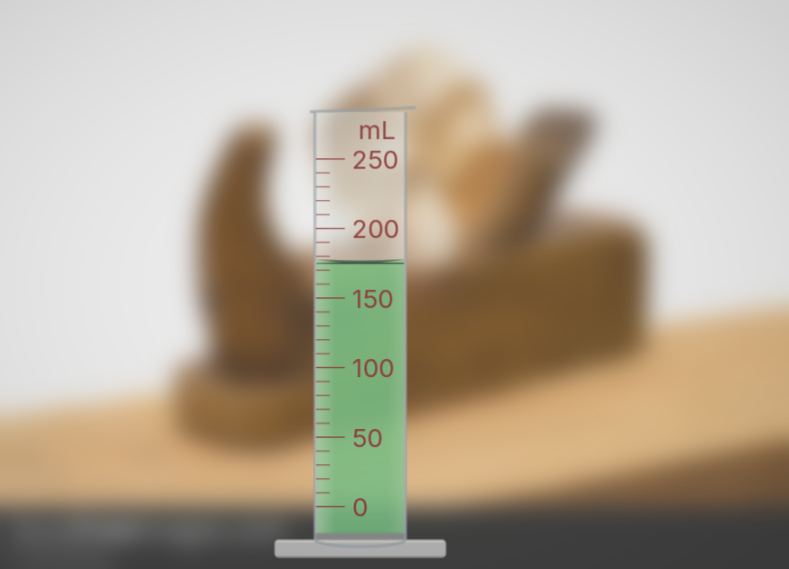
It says 175 mL
